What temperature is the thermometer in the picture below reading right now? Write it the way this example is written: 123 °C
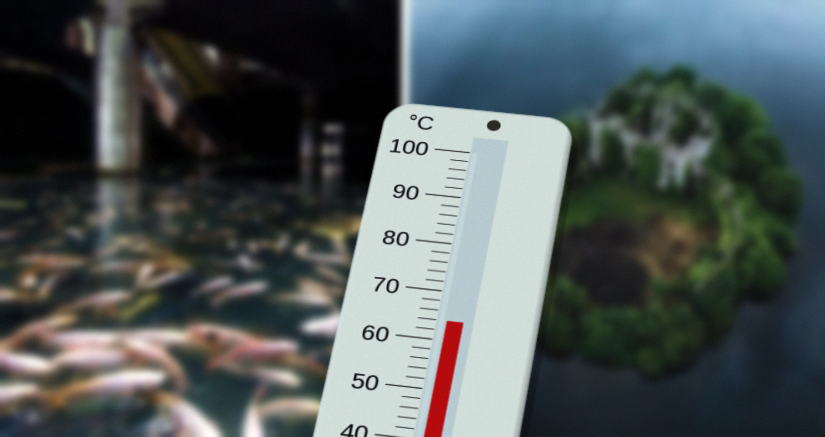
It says 64 °C
